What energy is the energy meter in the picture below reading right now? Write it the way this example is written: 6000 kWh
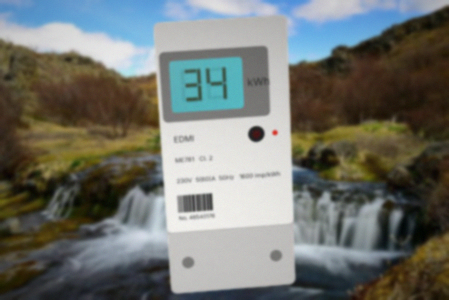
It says 34 kWh
